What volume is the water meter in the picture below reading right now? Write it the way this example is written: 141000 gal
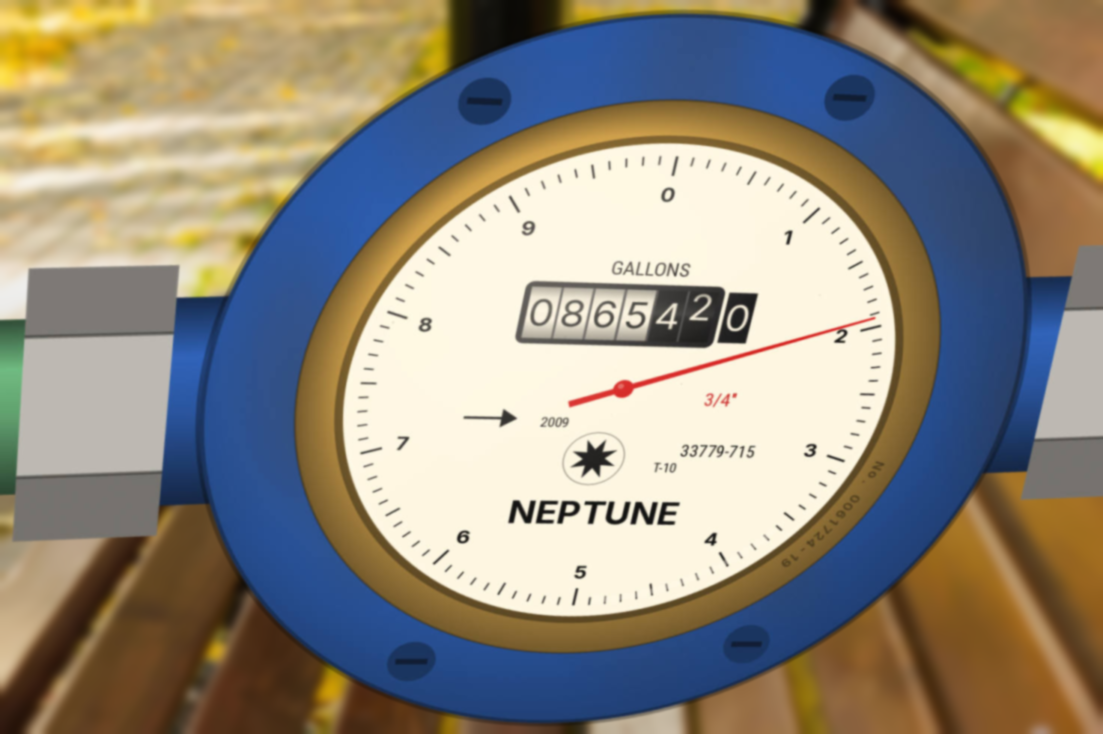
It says 865421.9 gal
